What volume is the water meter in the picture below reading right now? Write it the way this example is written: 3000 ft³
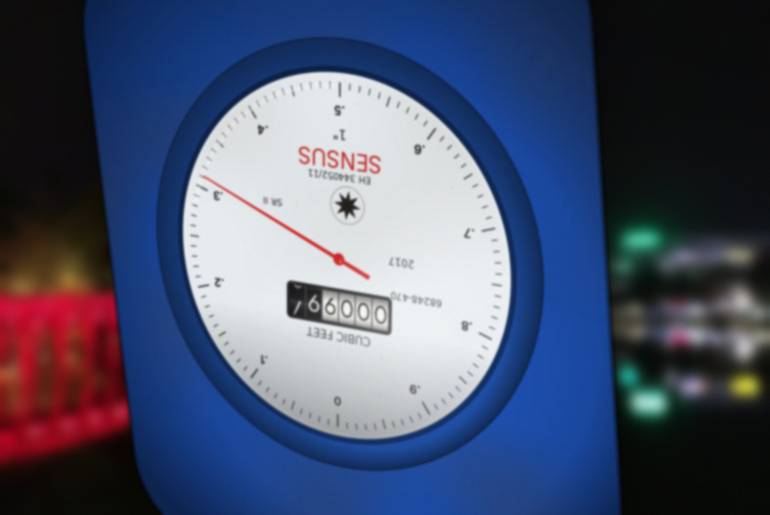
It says 997.31 ft³
